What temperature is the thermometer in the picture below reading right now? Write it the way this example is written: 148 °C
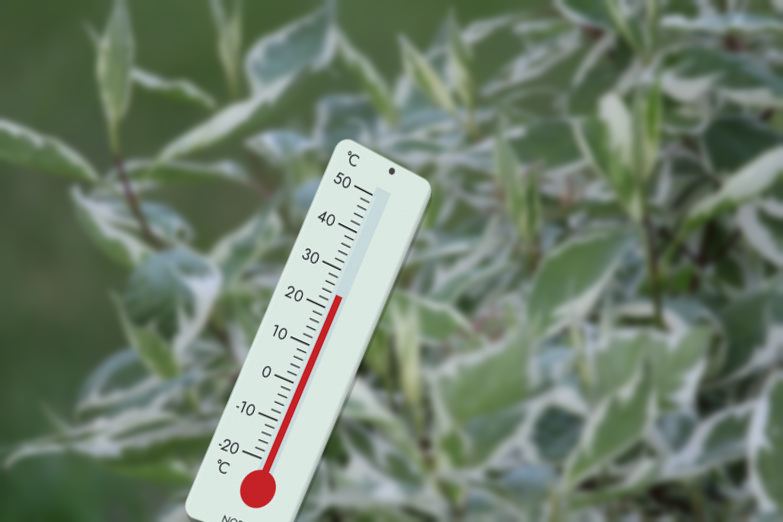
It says 24 °C
